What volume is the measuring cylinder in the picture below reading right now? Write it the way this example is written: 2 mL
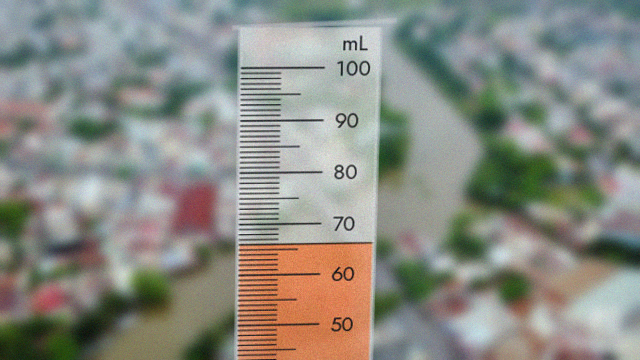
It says 66 mL
